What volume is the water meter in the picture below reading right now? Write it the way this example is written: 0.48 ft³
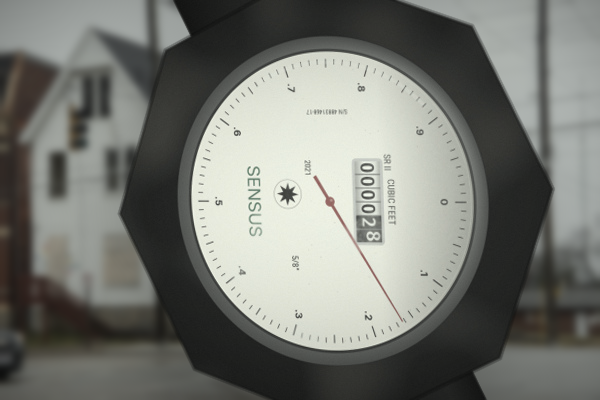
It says 28.16 ft³
